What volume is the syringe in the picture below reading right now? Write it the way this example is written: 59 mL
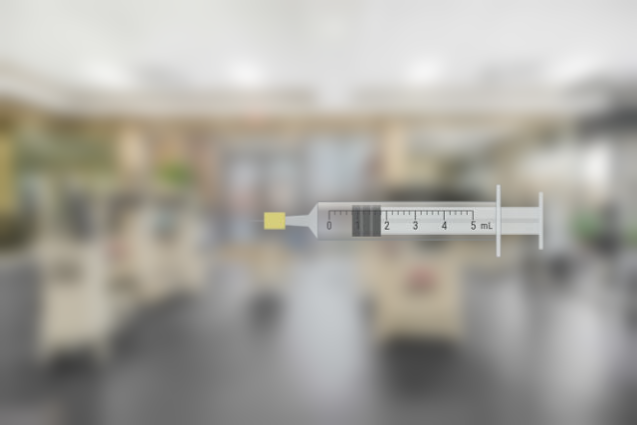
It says 0.8 mL
